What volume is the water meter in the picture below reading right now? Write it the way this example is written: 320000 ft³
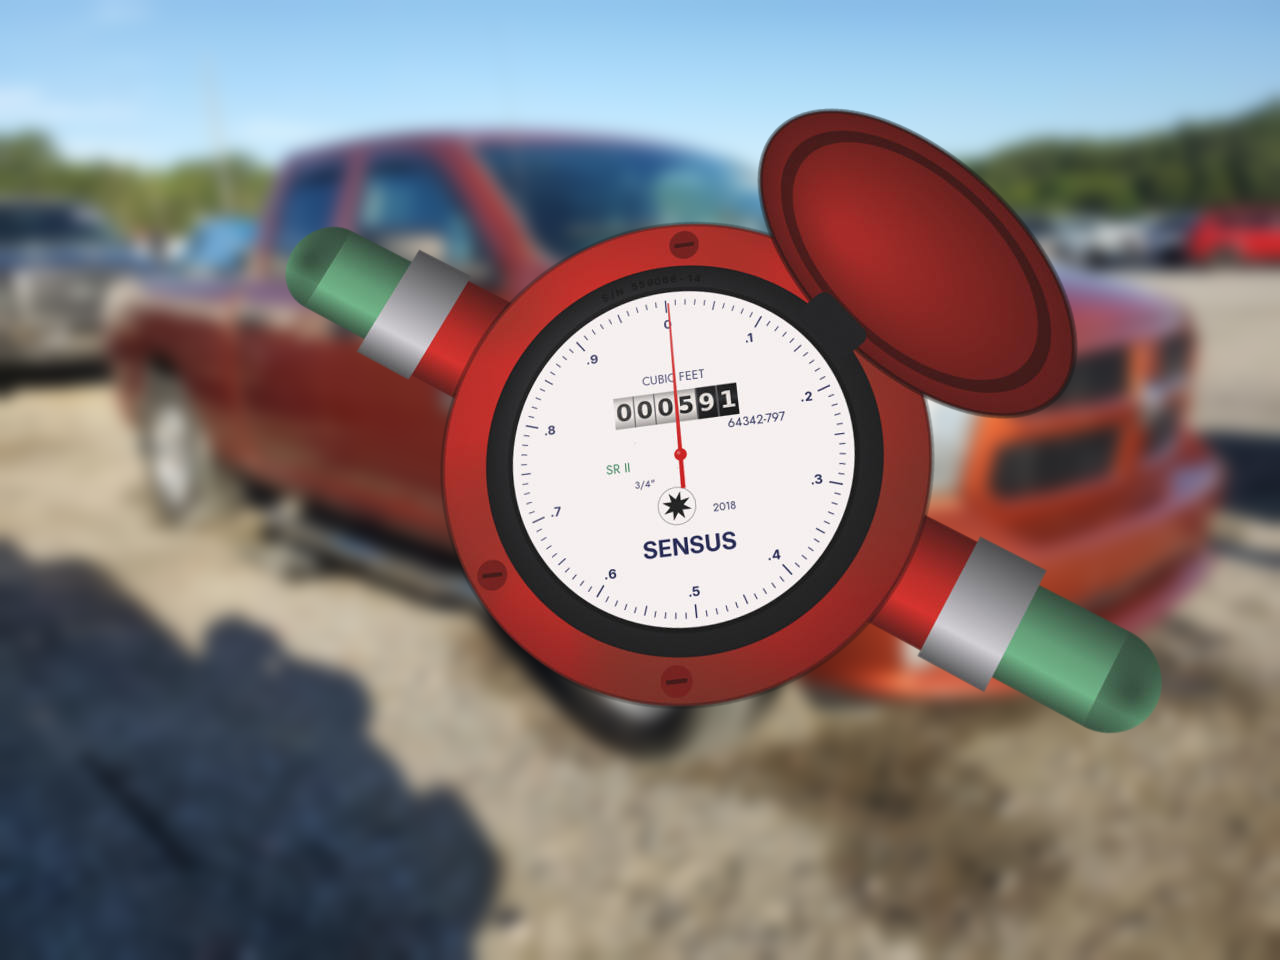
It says 591.00 ft³
